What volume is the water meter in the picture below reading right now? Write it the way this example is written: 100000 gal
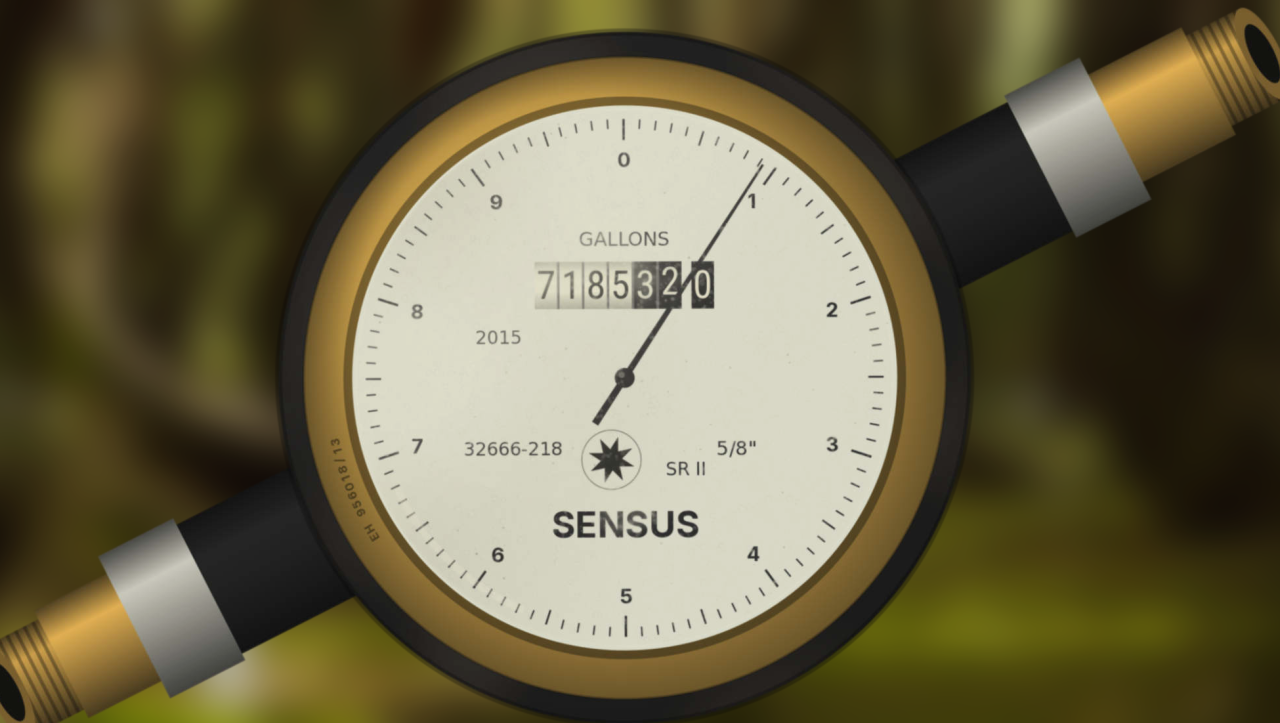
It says 7185320.9 gal
